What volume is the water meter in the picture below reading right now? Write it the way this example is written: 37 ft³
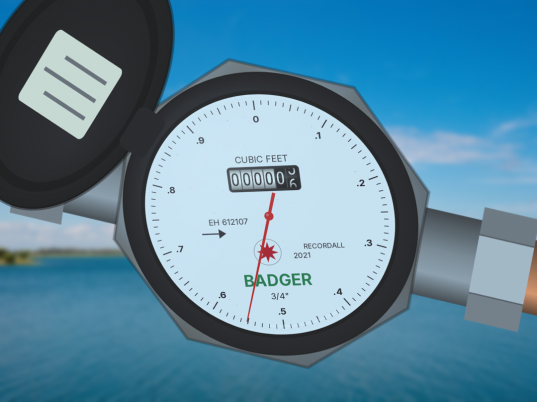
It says 5.55 ft³
